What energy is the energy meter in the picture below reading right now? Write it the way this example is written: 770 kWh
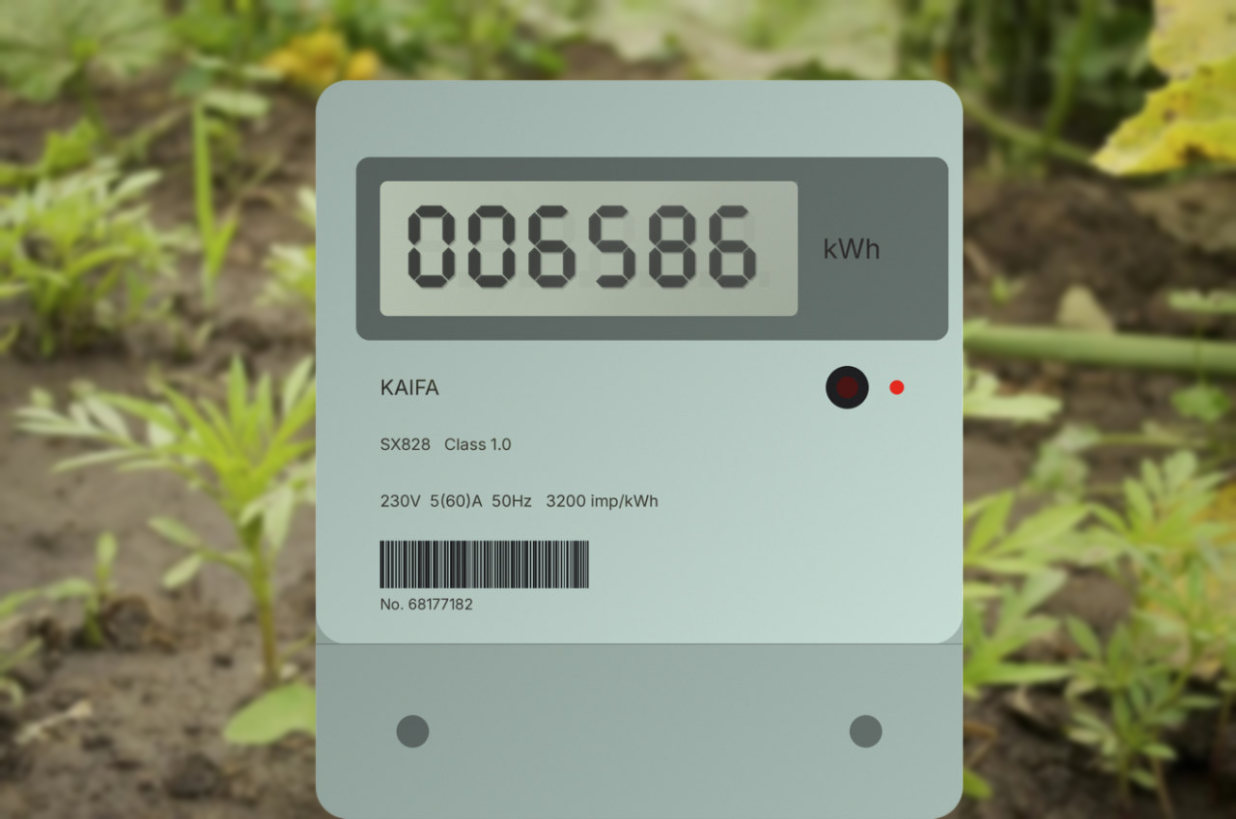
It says 6586 kWh
